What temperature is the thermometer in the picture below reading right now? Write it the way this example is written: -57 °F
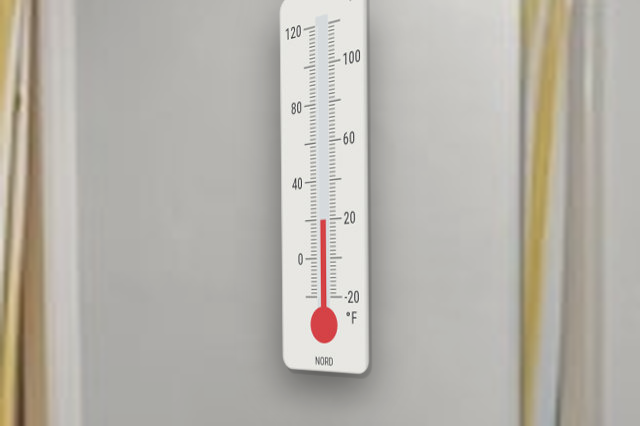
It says 20 °F
